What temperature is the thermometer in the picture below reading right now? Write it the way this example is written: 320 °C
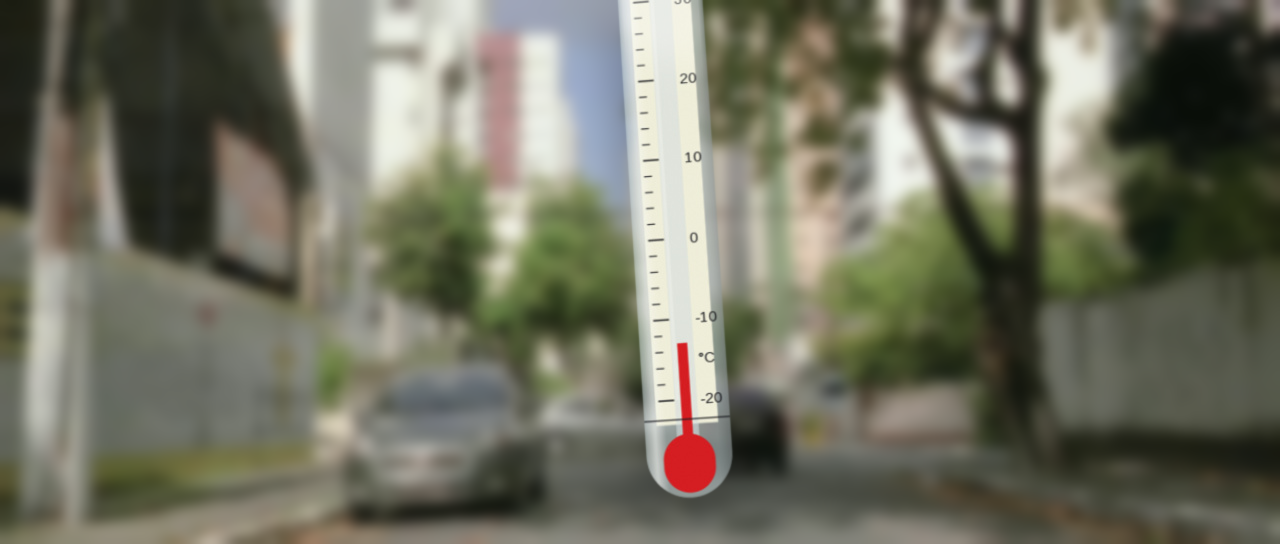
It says -13 °C
